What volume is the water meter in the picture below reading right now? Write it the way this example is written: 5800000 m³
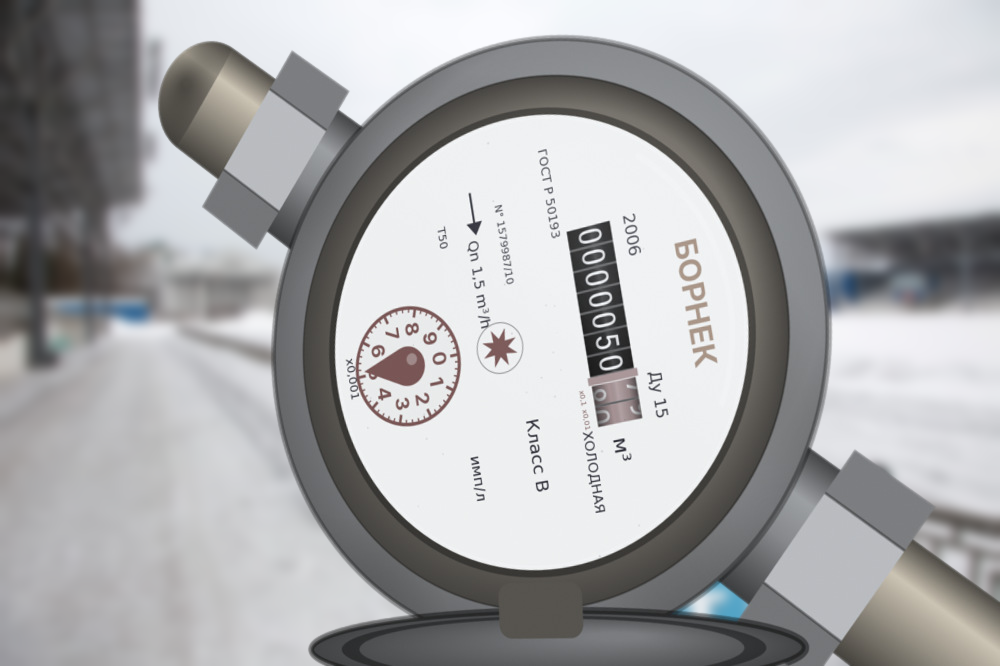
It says 50.795 m³
